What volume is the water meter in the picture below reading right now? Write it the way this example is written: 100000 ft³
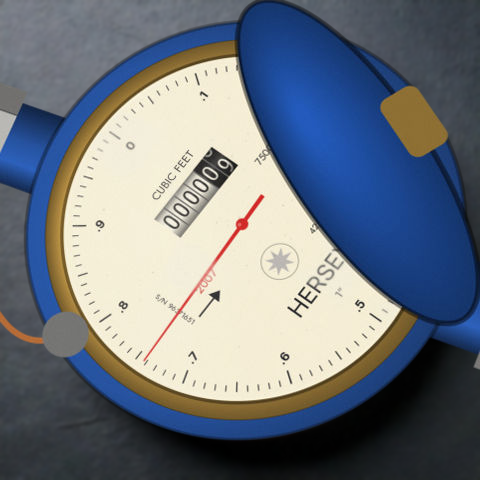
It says 8.74 ft³
